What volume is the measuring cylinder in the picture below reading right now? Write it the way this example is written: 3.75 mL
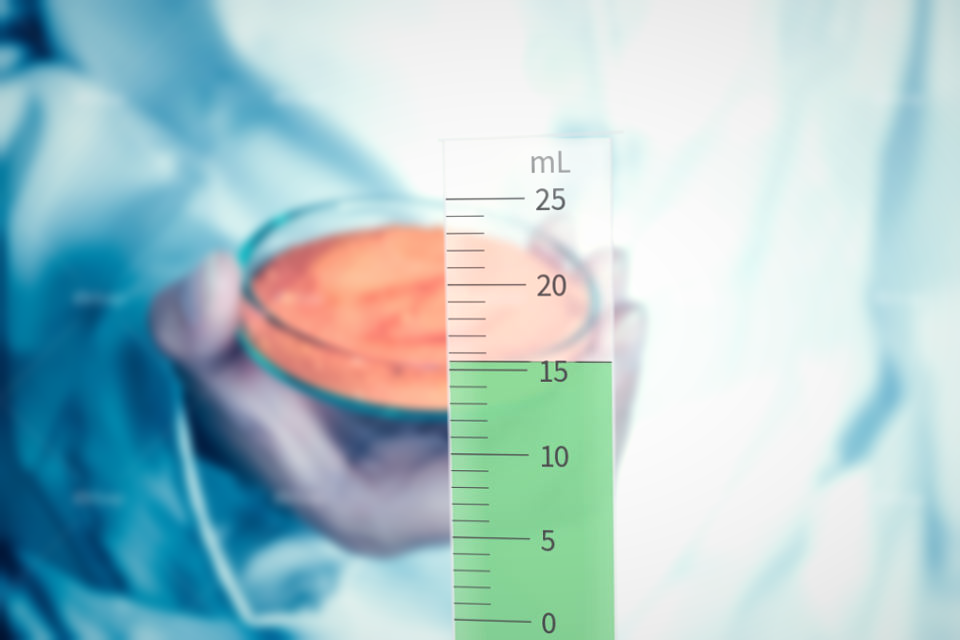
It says 15.5 mL
